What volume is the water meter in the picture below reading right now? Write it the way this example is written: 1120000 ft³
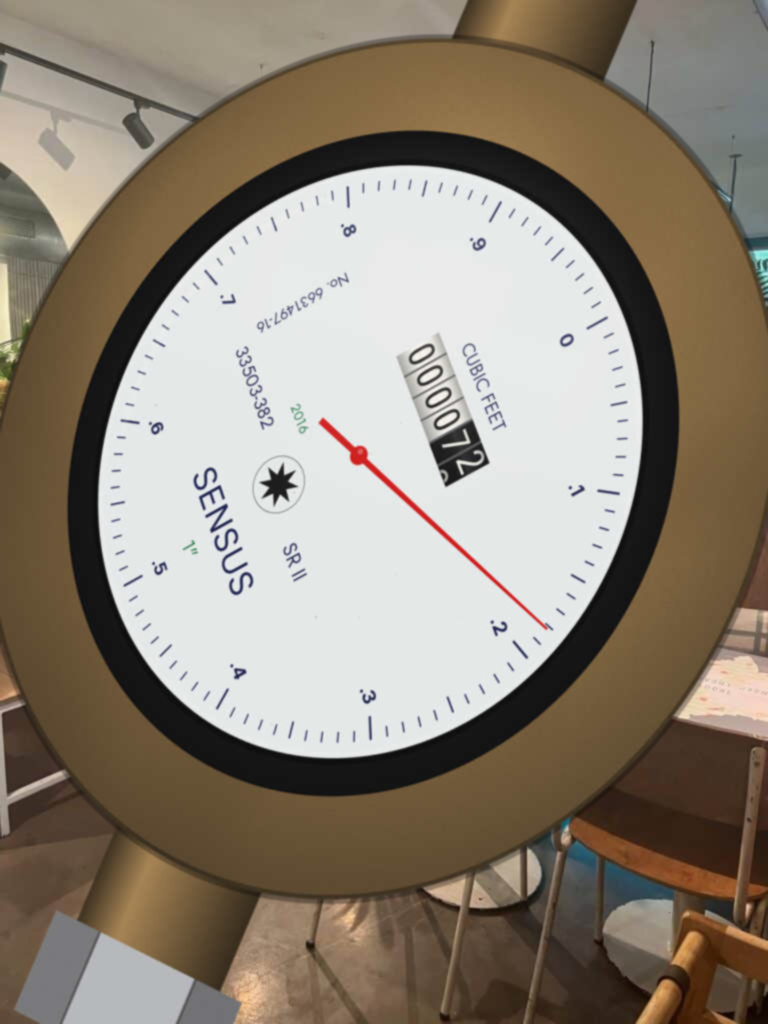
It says 72.18 ft³
